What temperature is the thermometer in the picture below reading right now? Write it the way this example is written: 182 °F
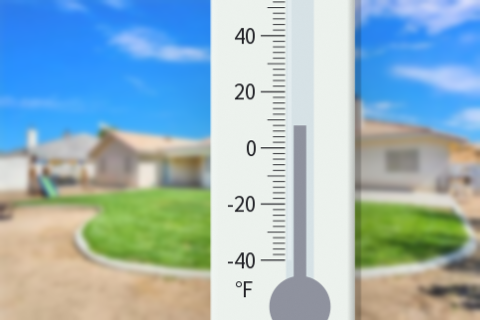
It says 8 °F
